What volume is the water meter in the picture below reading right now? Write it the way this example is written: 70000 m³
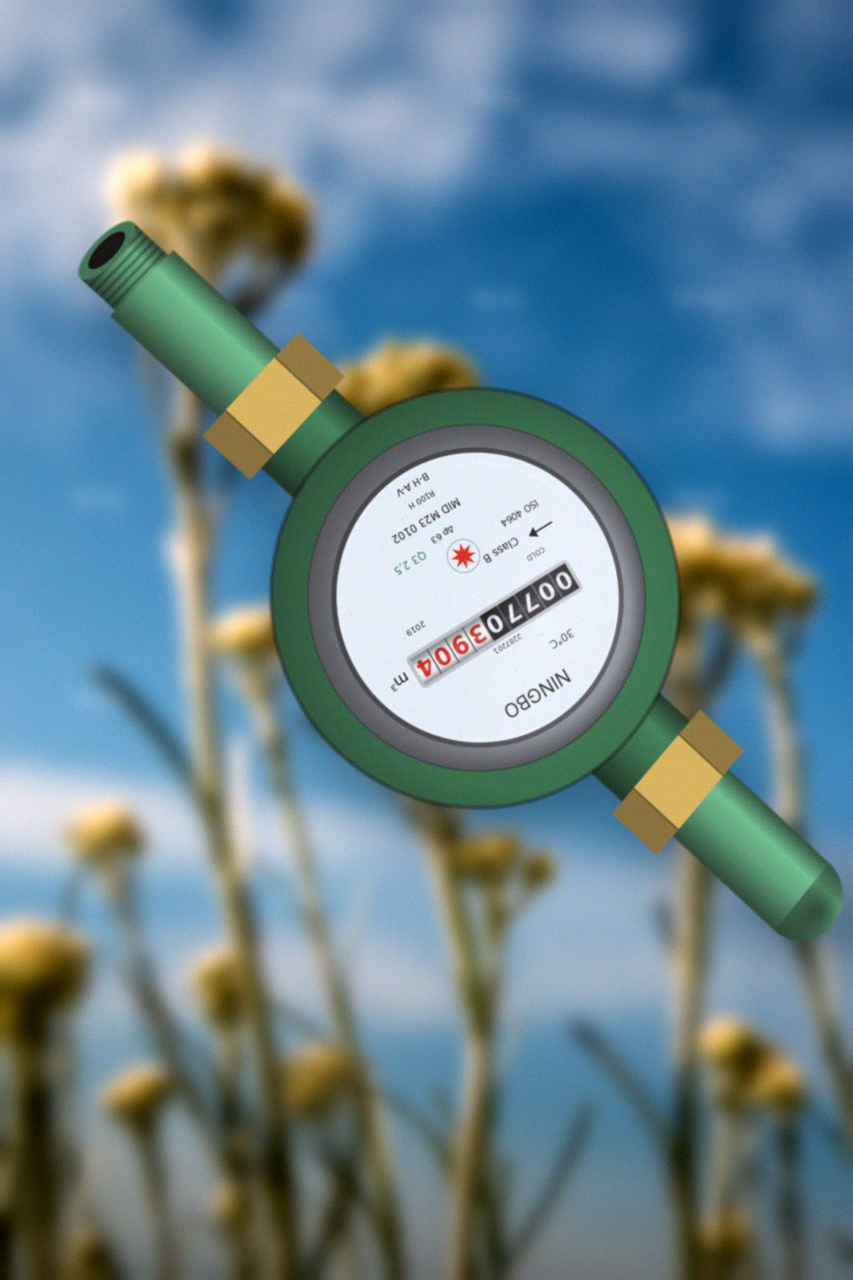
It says 770.3904 m³
